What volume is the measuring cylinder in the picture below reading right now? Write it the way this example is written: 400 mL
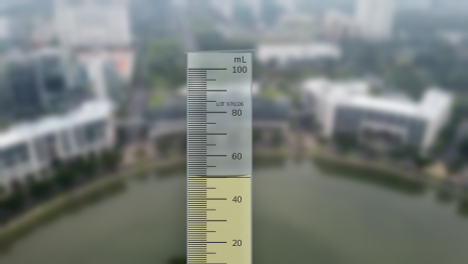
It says 50 mL
